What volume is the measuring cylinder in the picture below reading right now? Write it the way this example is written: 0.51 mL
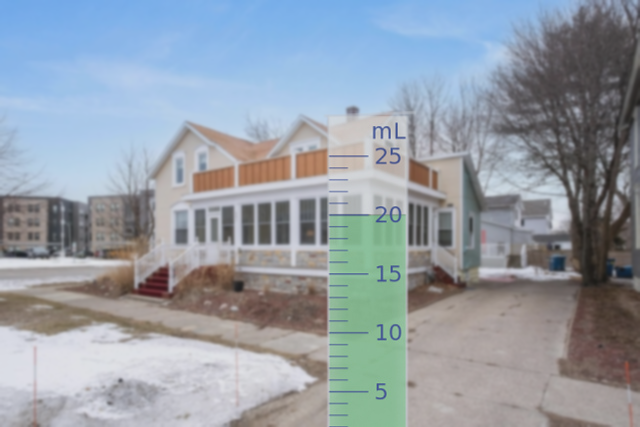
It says 20 mL
